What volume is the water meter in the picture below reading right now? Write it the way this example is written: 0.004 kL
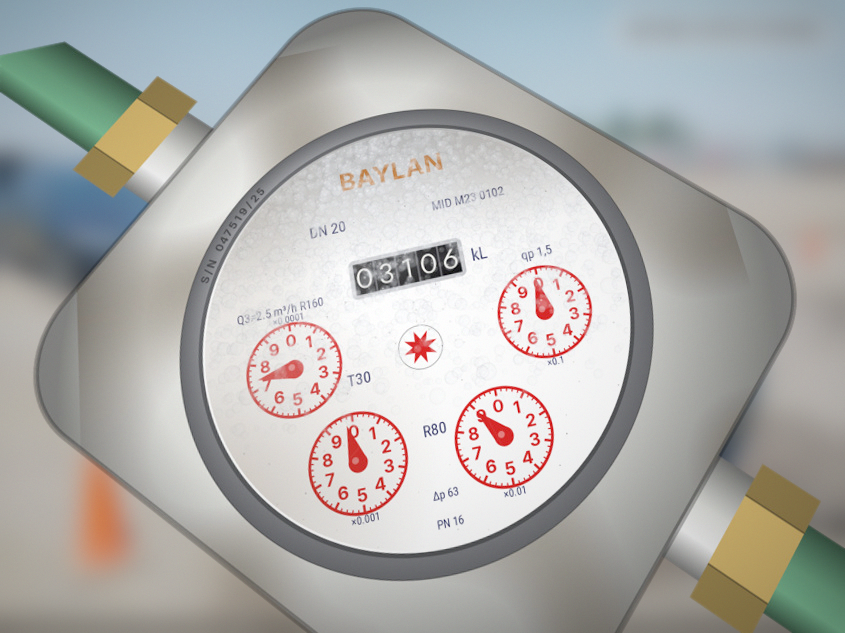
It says 3105.9897 kL
